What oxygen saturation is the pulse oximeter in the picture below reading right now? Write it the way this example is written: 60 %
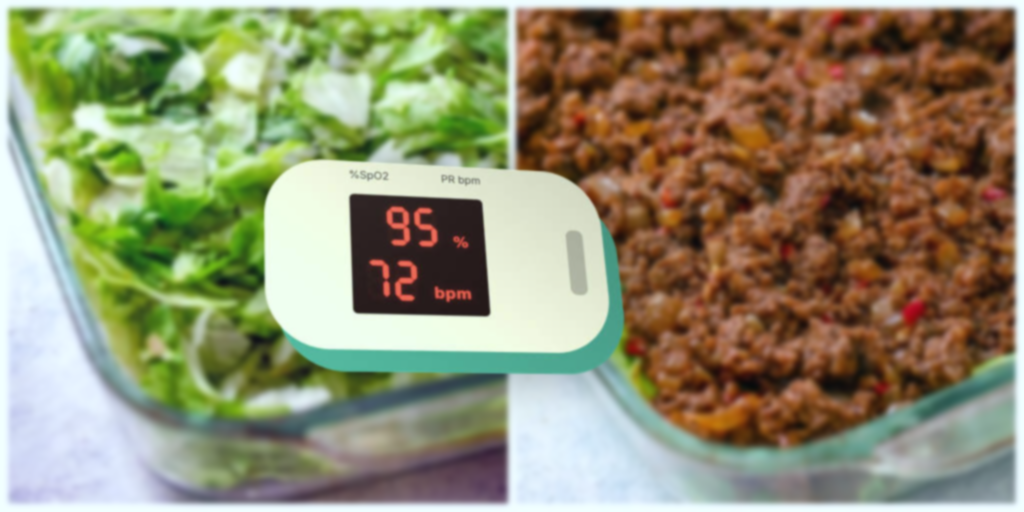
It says 95 %
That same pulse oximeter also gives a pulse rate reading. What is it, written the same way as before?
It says 72 bpm
